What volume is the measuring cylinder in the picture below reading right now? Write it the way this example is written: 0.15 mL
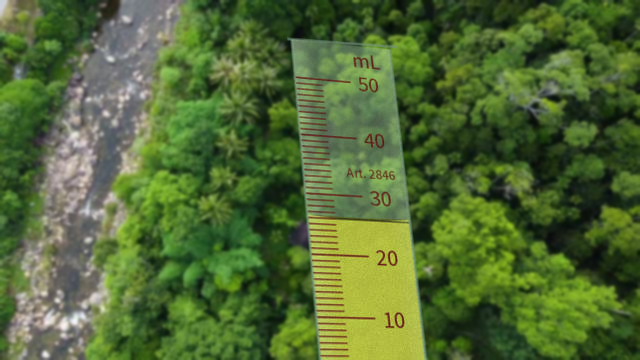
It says 26 mL
